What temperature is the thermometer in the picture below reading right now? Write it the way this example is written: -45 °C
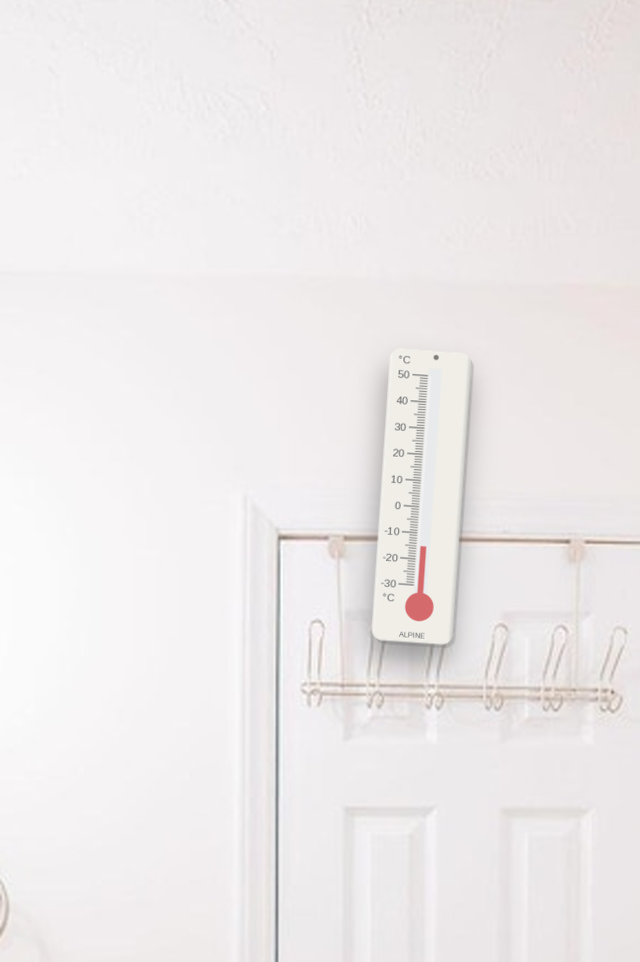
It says -15 °C
